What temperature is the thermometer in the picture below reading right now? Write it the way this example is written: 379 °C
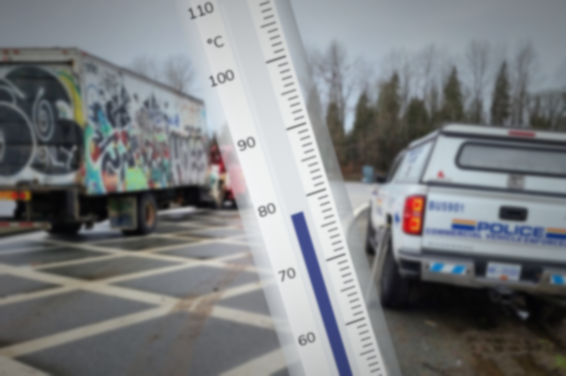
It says 78 °C
